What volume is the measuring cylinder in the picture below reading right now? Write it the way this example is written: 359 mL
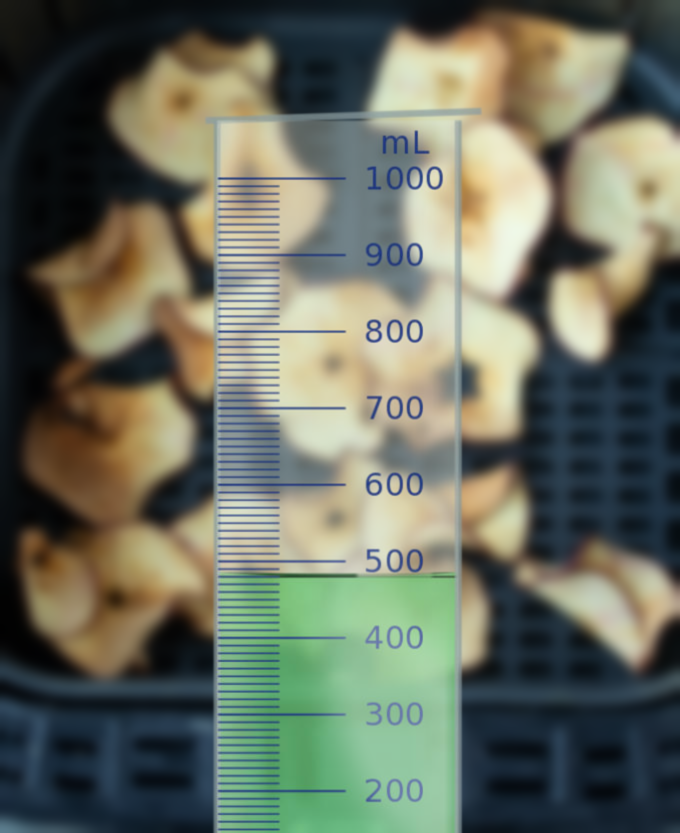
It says 480 mL
